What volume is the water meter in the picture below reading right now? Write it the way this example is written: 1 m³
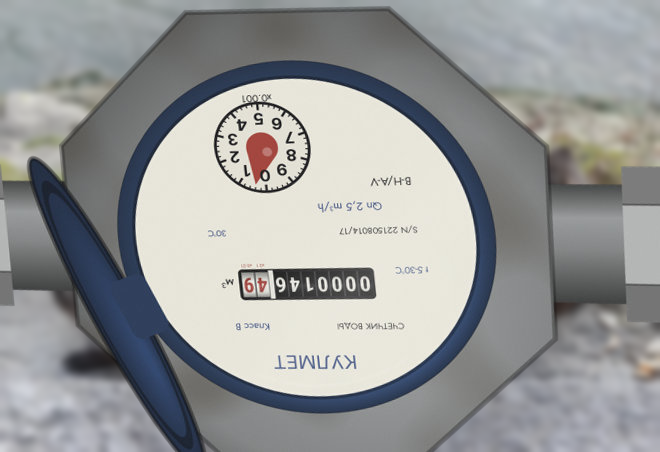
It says 146.490 m³
